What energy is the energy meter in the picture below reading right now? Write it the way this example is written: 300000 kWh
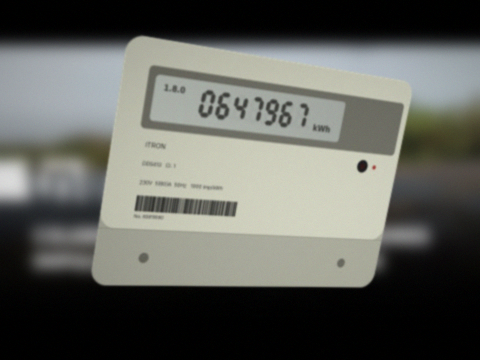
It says 647967 kWh
